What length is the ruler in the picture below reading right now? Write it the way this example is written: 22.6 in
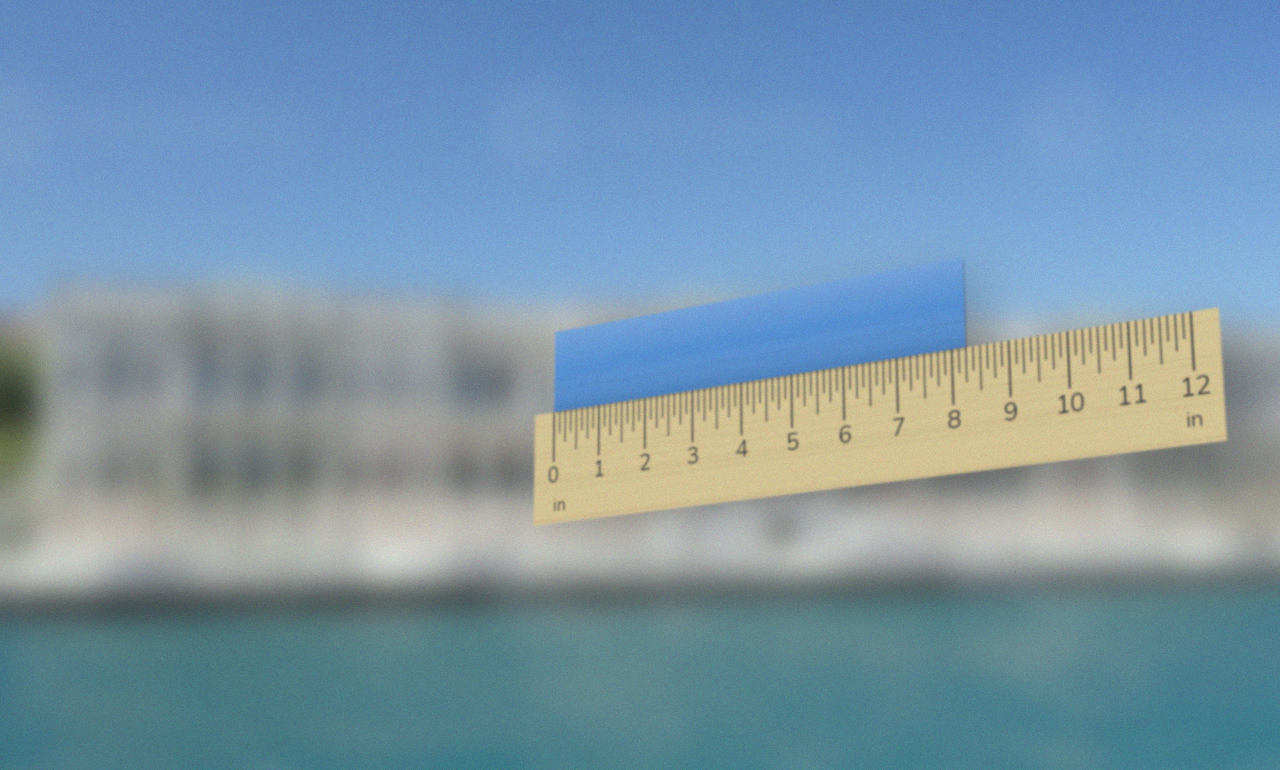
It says 8.25 in
